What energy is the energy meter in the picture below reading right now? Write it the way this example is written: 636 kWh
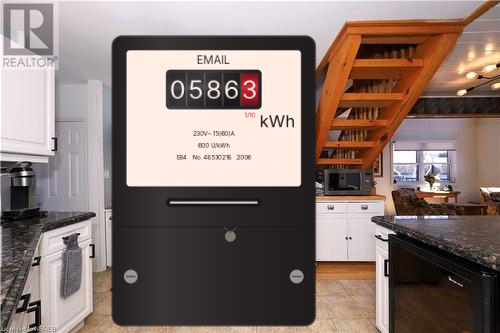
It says 586.3 kWh
